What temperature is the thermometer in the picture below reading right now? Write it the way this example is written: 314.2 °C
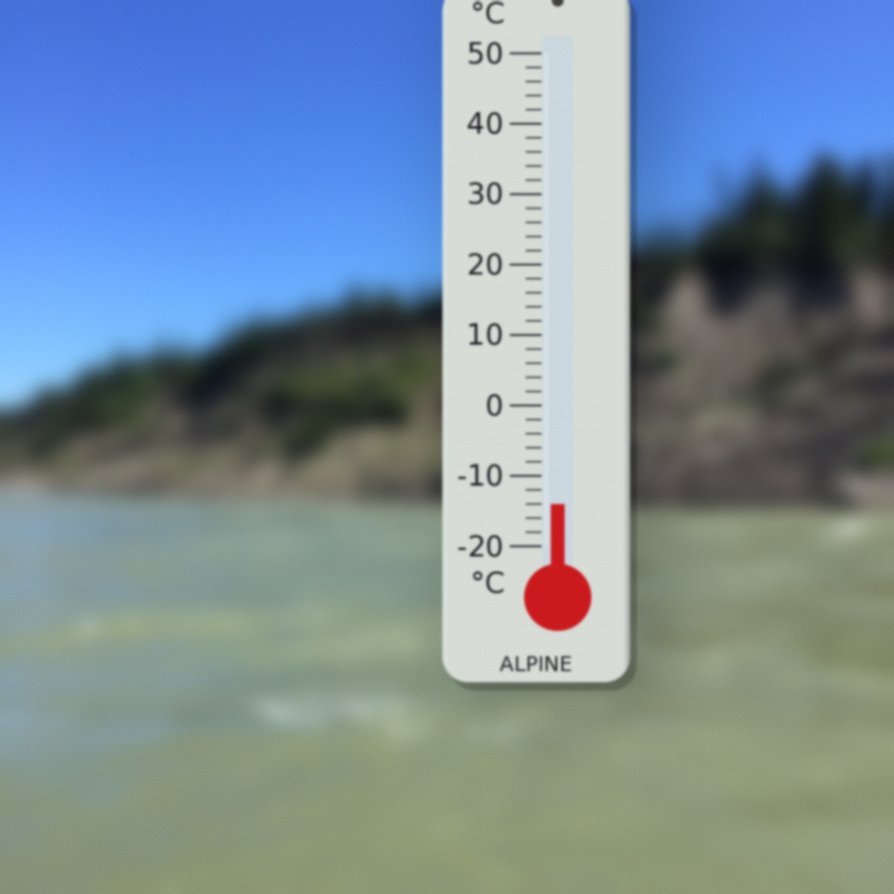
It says -14 °C
